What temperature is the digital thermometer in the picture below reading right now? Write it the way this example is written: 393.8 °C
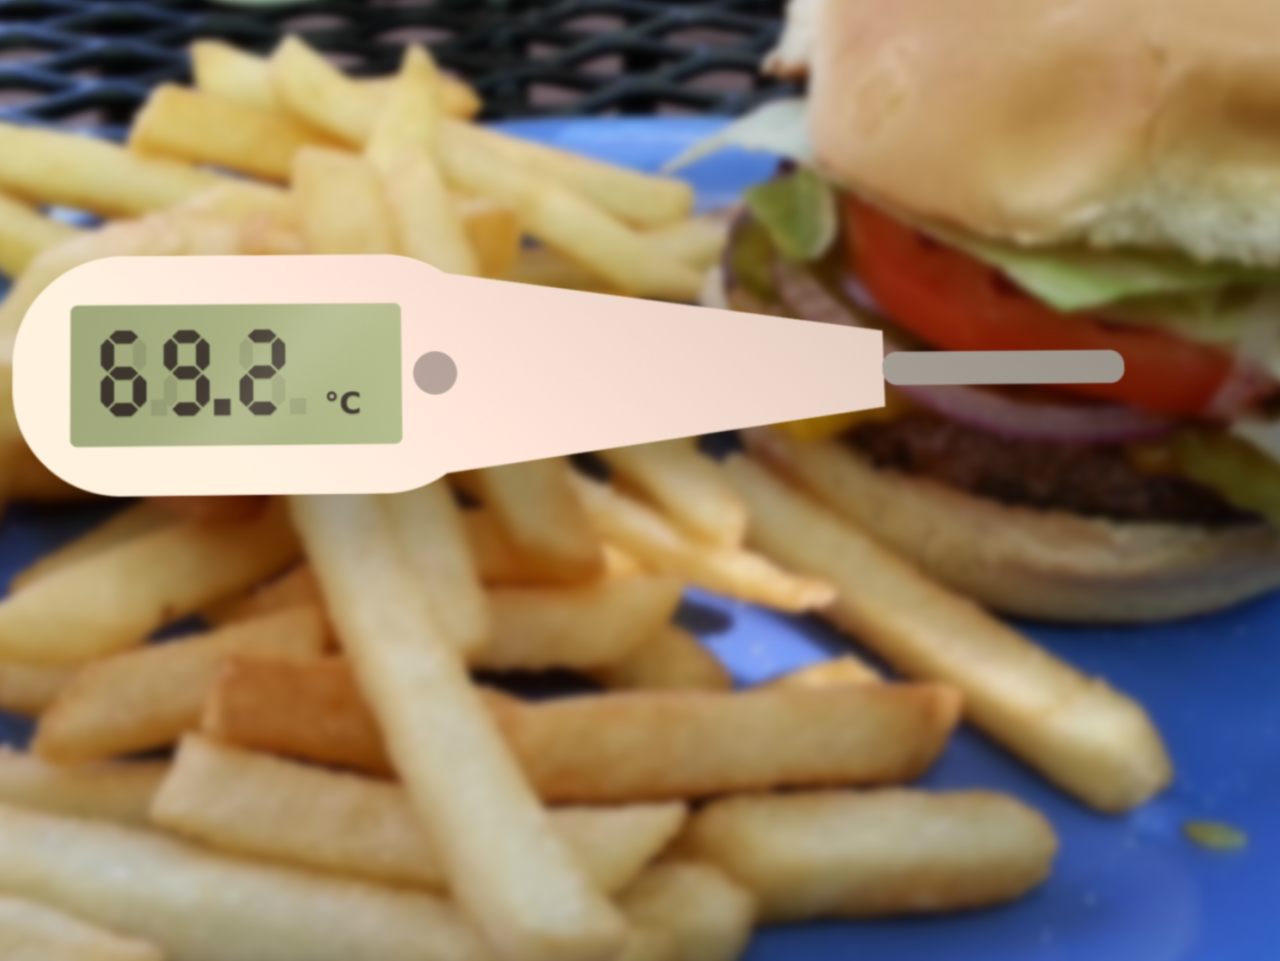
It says 69.2 °C
